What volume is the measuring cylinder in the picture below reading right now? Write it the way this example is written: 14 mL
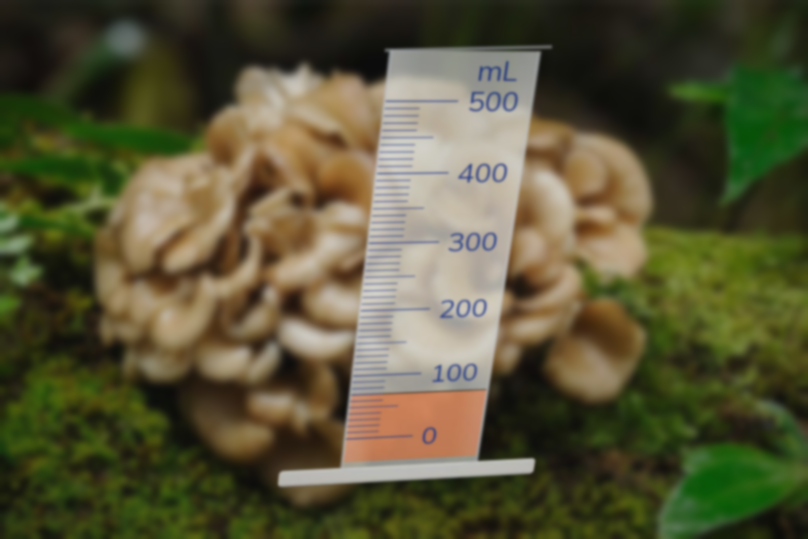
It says 70 mL
